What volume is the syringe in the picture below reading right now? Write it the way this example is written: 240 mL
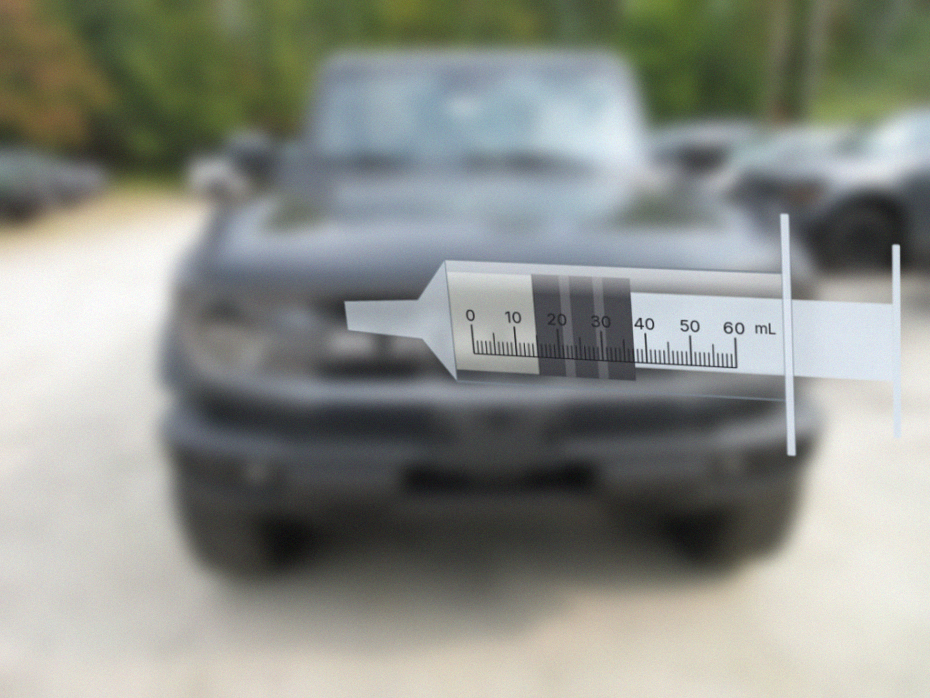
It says 15 mL
